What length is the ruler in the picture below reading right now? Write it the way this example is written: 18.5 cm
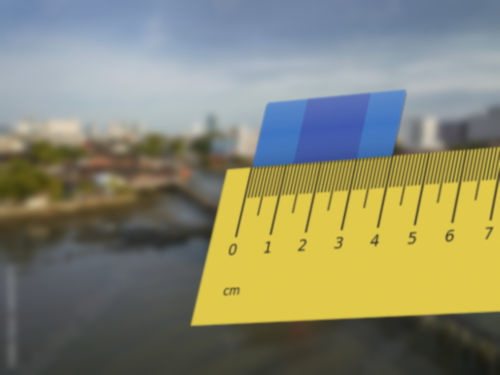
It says 4 cm
